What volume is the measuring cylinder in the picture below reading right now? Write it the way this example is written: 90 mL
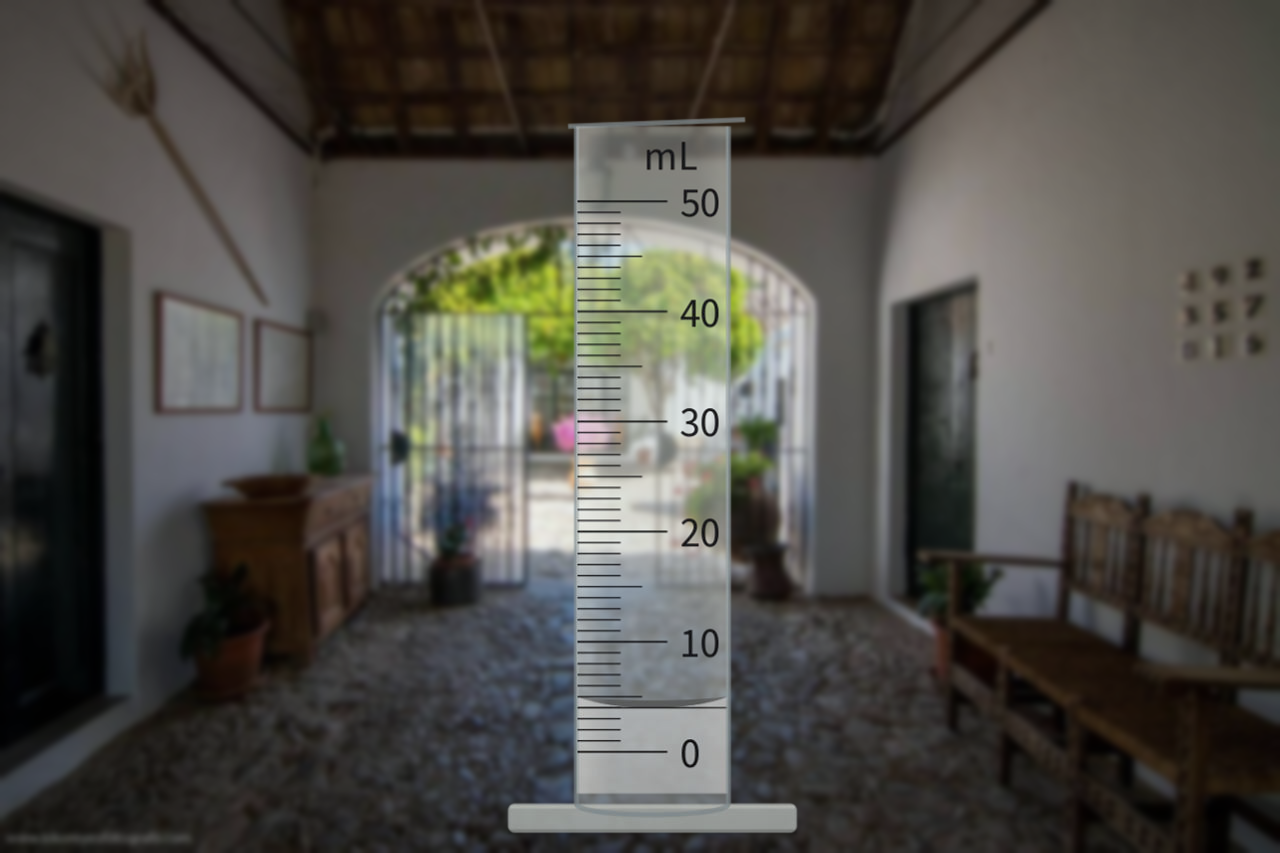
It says 4 mL
